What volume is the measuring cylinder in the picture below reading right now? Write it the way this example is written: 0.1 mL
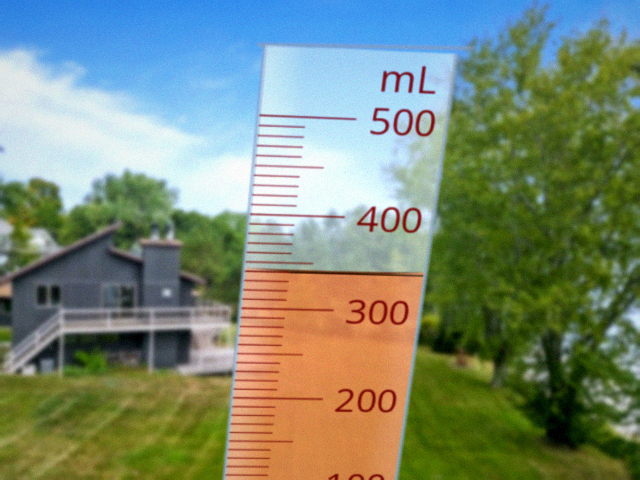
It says 340 mL
